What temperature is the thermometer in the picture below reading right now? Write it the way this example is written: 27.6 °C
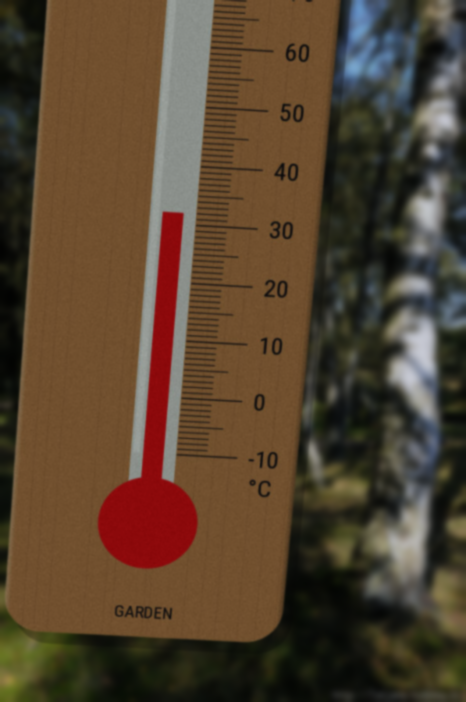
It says 32 °C
